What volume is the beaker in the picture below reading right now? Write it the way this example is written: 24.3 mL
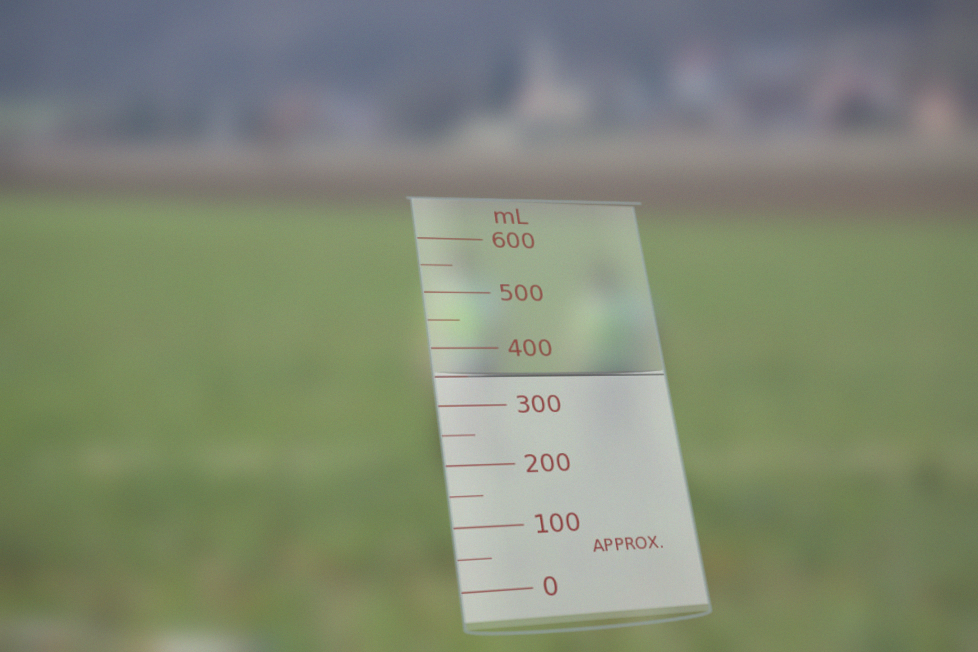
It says 350 mL
